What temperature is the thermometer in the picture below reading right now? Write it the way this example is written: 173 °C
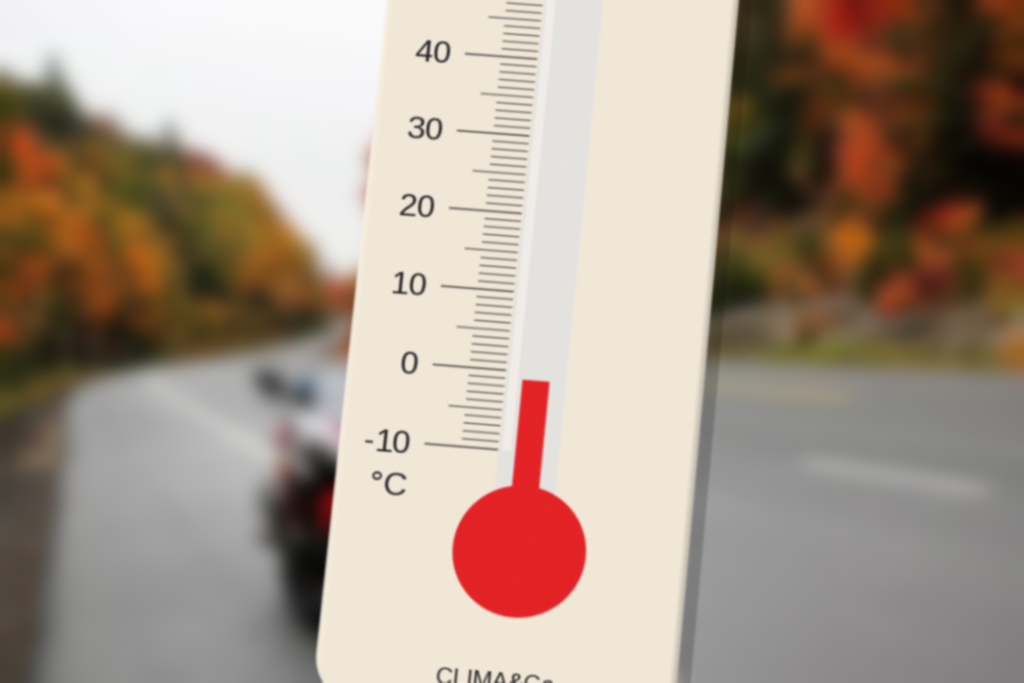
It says -1 °C
